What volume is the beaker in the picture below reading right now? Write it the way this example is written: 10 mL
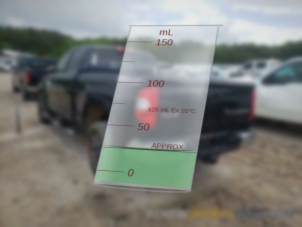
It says 25 mL
